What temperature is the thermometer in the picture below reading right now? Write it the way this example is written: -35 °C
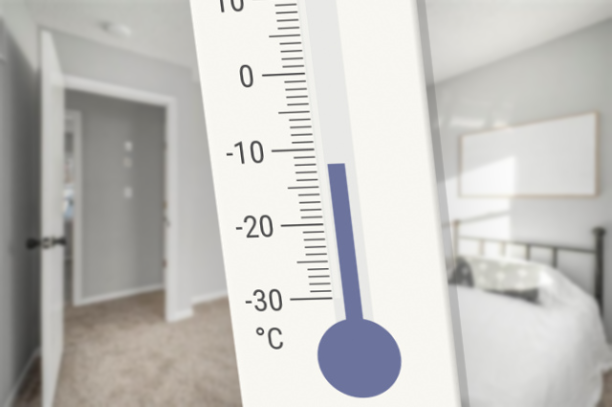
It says -12 °C
